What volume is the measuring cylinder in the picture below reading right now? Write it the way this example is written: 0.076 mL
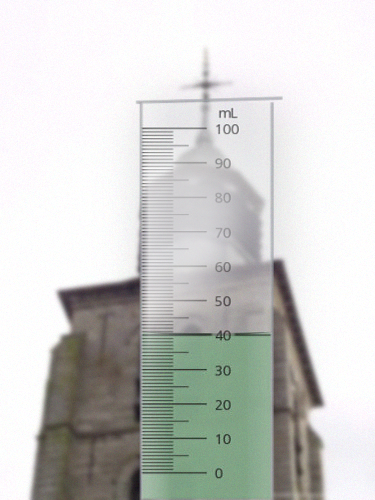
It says 40 mL
